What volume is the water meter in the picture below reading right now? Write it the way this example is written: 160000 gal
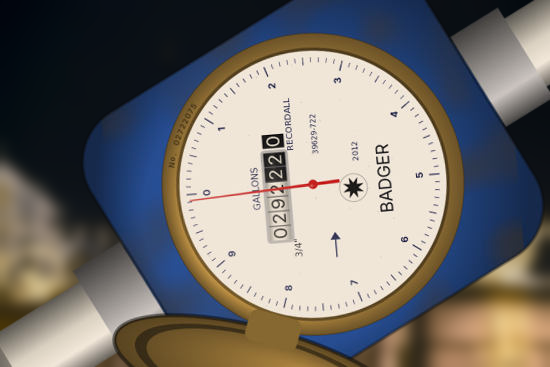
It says 292219.9 gal
